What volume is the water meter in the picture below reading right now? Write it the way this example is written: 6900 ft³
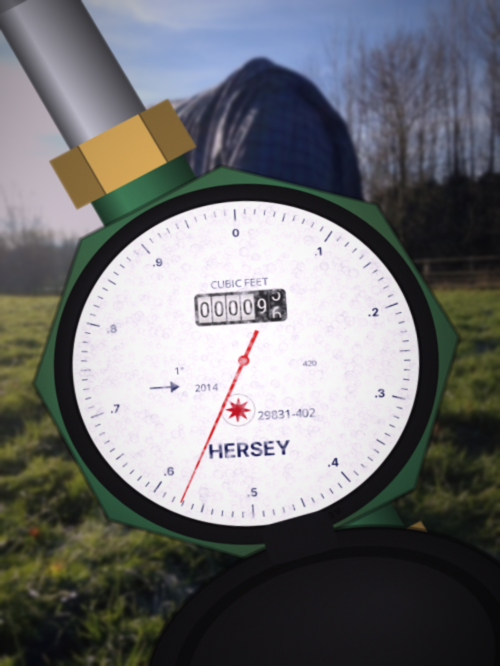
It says 95.57 ft³
